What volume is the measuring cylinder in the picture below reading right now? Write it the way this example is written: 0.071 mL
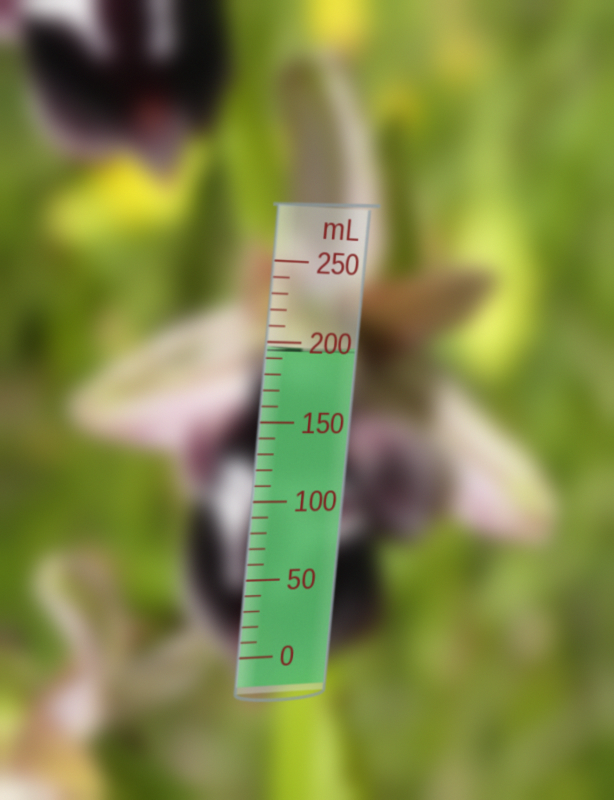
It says 195 mL
